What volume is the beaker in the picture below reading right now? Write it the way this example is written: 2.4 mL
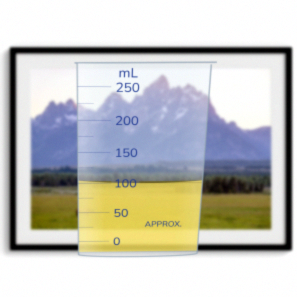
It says 100 mL
